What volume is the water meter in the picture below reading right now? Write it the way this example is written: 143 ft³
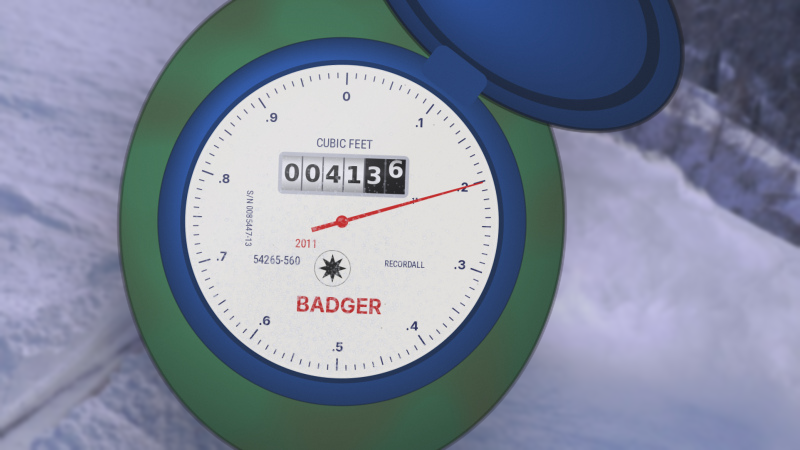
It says 4136.20 ft³
